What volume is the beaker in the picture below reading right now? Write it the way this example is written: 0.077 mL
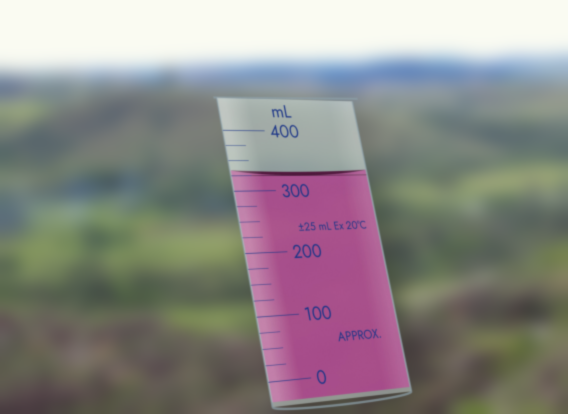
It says 325 mL
